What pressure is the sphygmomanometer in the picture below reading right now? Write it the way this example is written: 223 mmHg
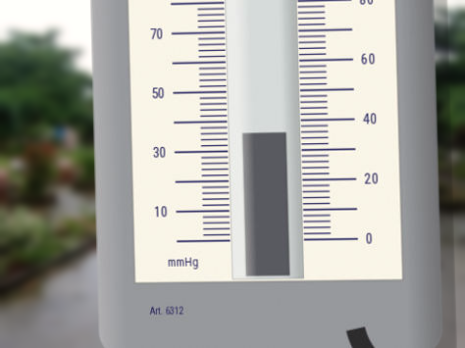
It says 36 mmHg
